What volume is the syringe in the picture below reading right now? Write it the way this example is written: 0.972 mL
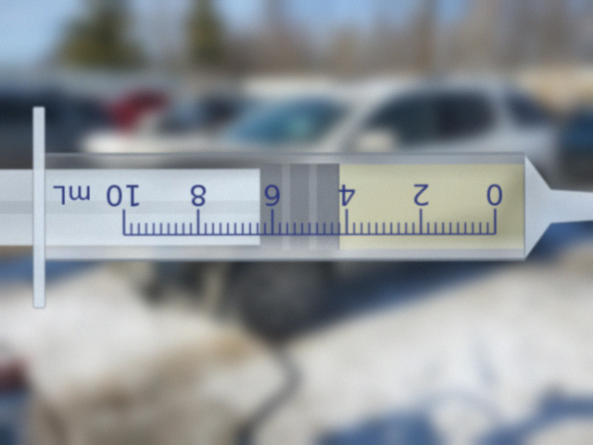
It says 4.2 mL
